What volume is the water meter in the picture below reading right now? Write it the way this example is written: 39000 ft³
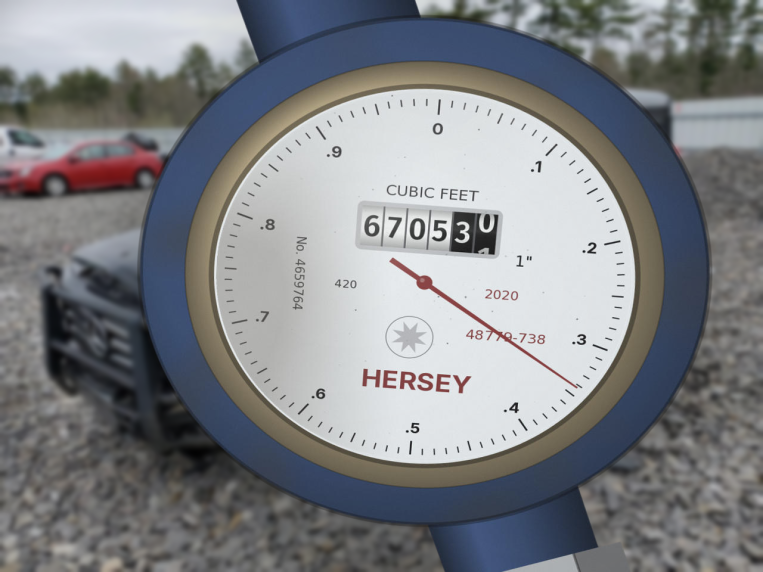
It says 670530.34 ft³
